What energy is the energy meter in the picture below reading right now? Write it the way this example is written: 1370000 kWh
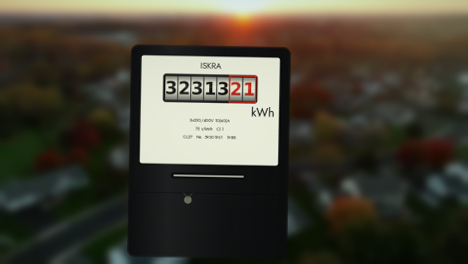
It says 32313.21 kWh
